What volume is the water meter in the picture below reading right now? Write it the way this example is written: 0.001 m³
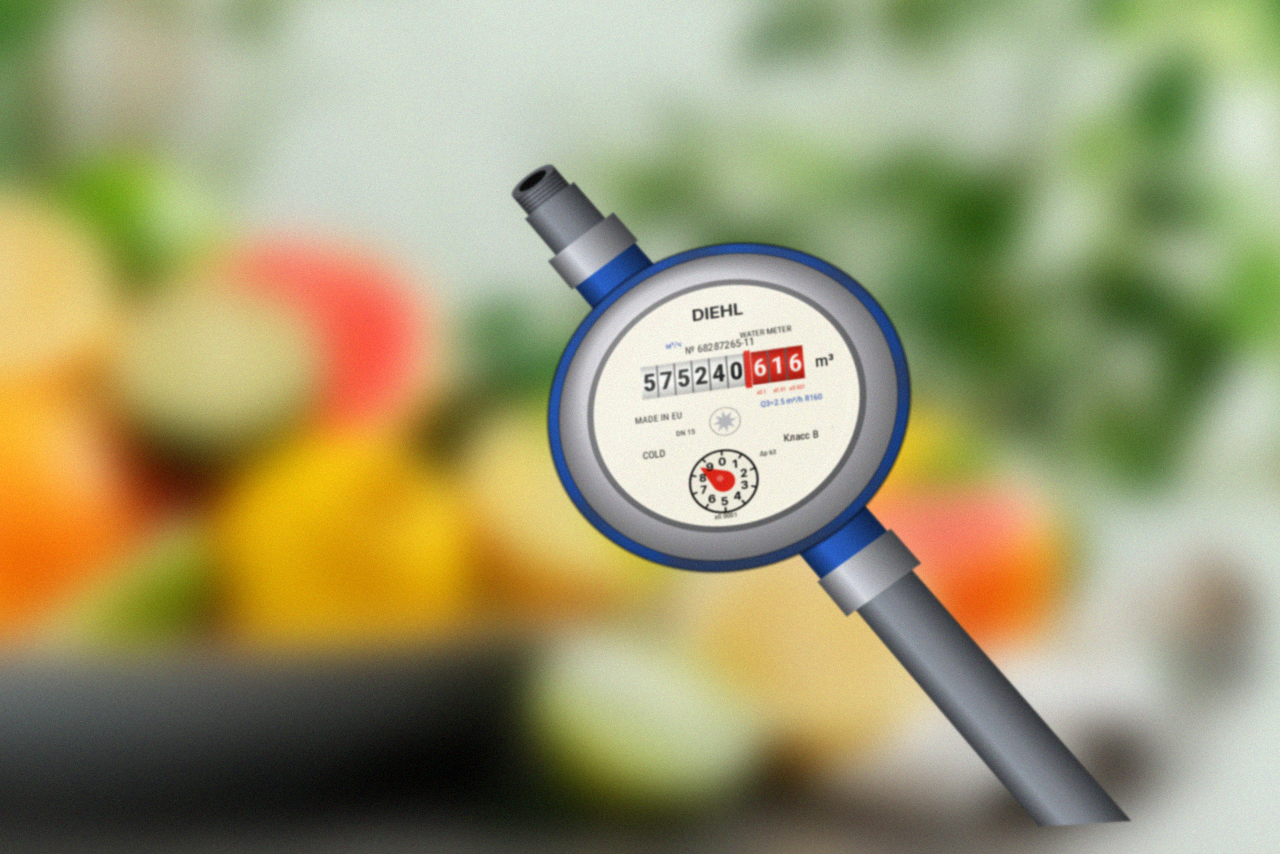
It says 575240.6168 m³
